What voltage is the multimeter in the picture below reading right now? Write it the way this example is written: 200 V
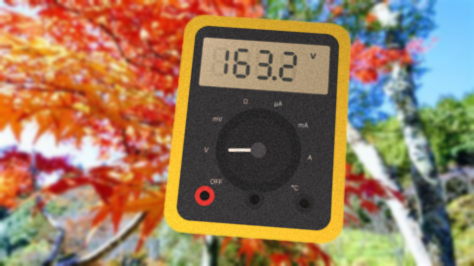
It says 163.2 V
